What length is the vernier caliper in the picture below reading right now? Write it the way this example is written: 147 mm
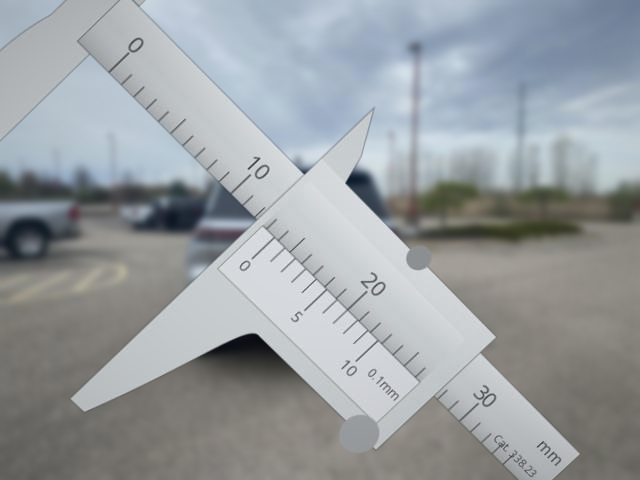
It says 13.7 mm
